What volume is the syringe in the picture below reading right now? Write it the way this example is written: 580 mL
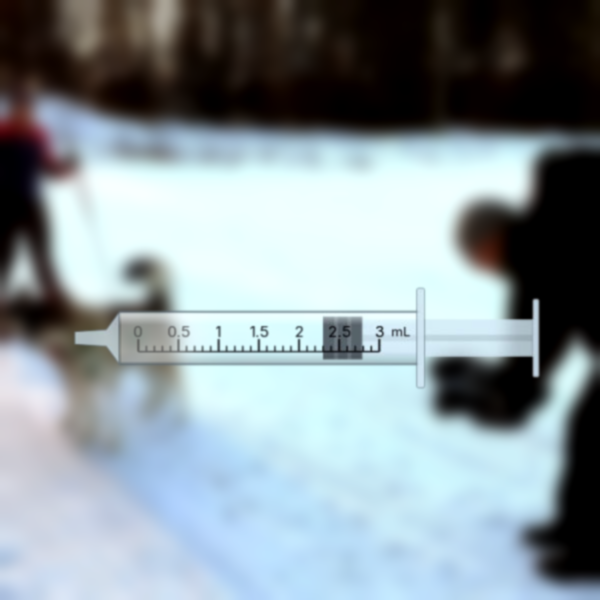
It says 2.3 mL
